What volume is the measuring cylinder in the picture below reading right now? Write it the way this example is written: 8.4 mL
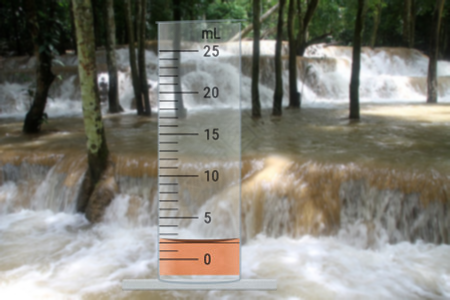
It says 2 mL
